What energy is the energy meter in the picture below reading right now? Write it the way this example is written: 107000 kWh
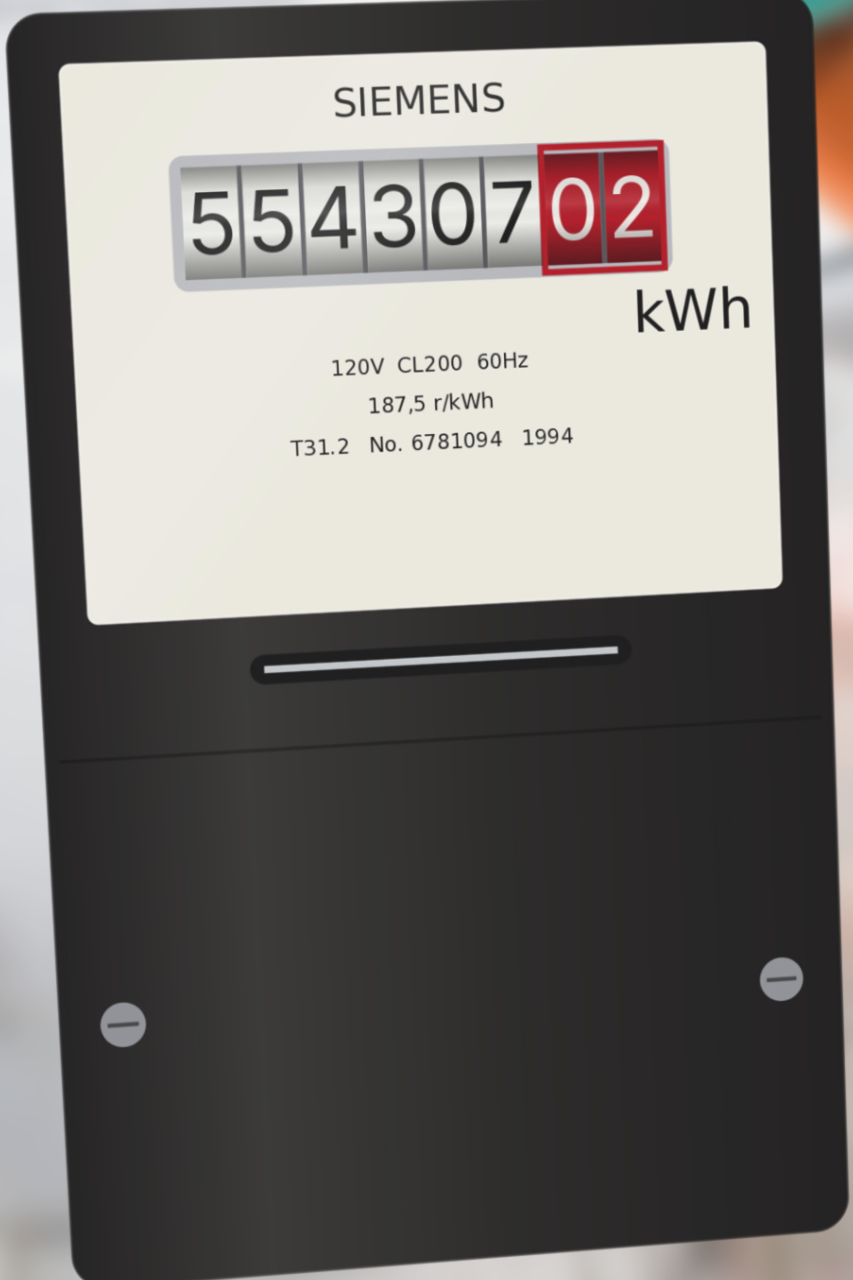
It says 554307.02 kWh
